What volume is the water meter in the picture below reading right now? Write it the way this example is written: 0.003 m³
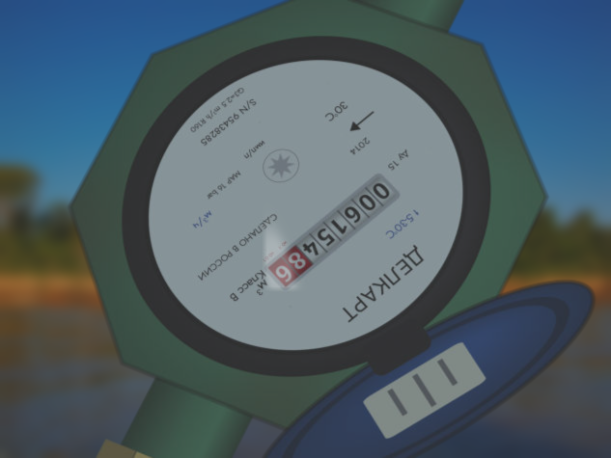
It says 6154.86 m³
